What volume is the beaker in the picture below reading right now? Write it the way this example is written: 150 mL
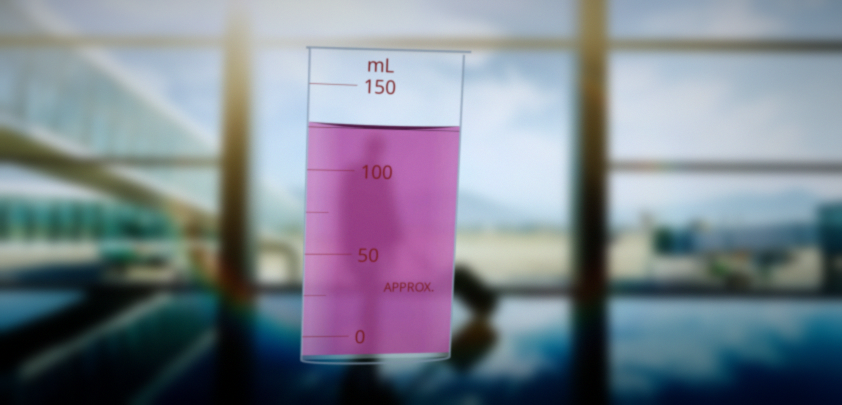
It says 125 mL
